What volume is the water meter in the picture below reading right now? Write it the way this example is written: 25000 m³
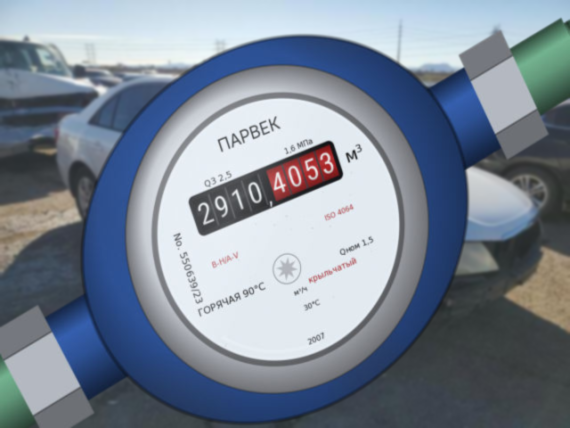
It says 2910.4053 m³
